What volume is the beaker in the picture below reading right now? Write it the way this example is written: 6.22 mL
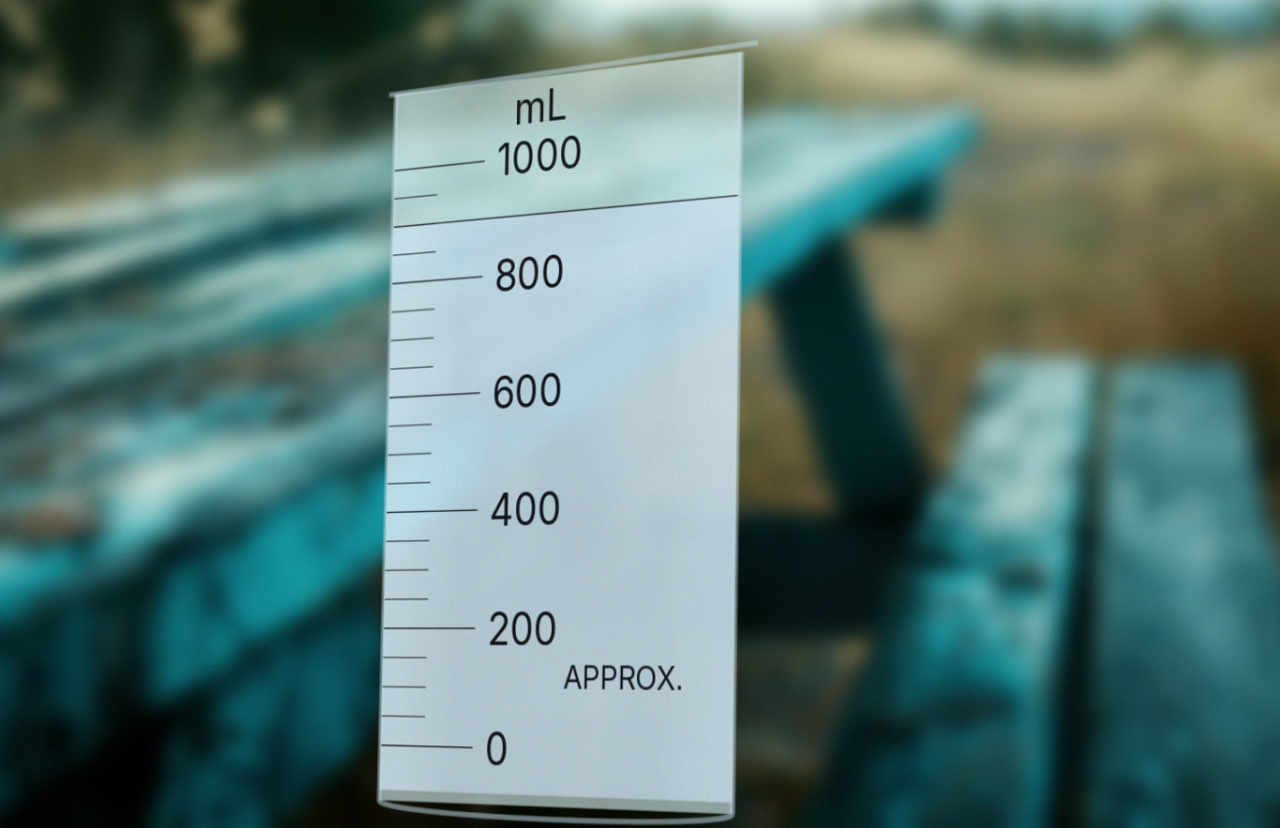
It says 900 mL
